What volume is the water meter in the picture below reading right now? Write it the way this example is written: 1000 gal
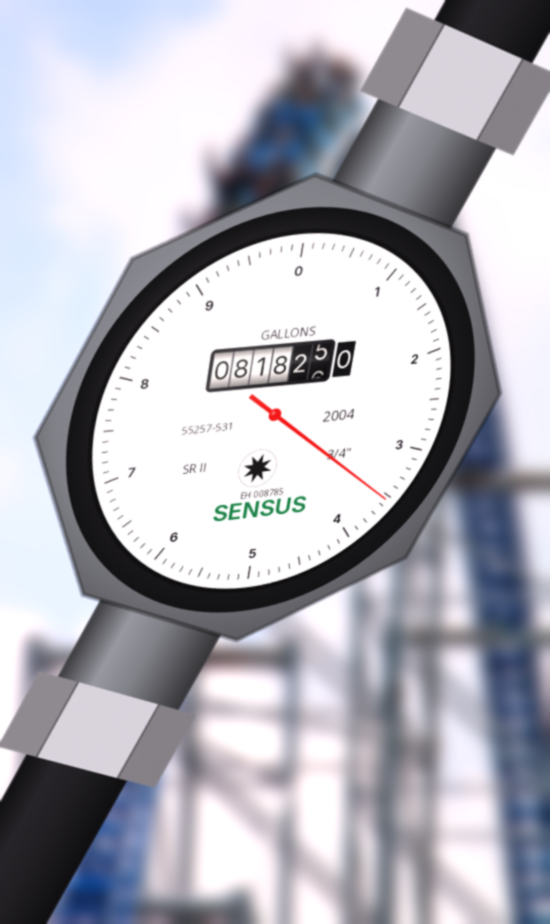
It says 818253.5 gal
